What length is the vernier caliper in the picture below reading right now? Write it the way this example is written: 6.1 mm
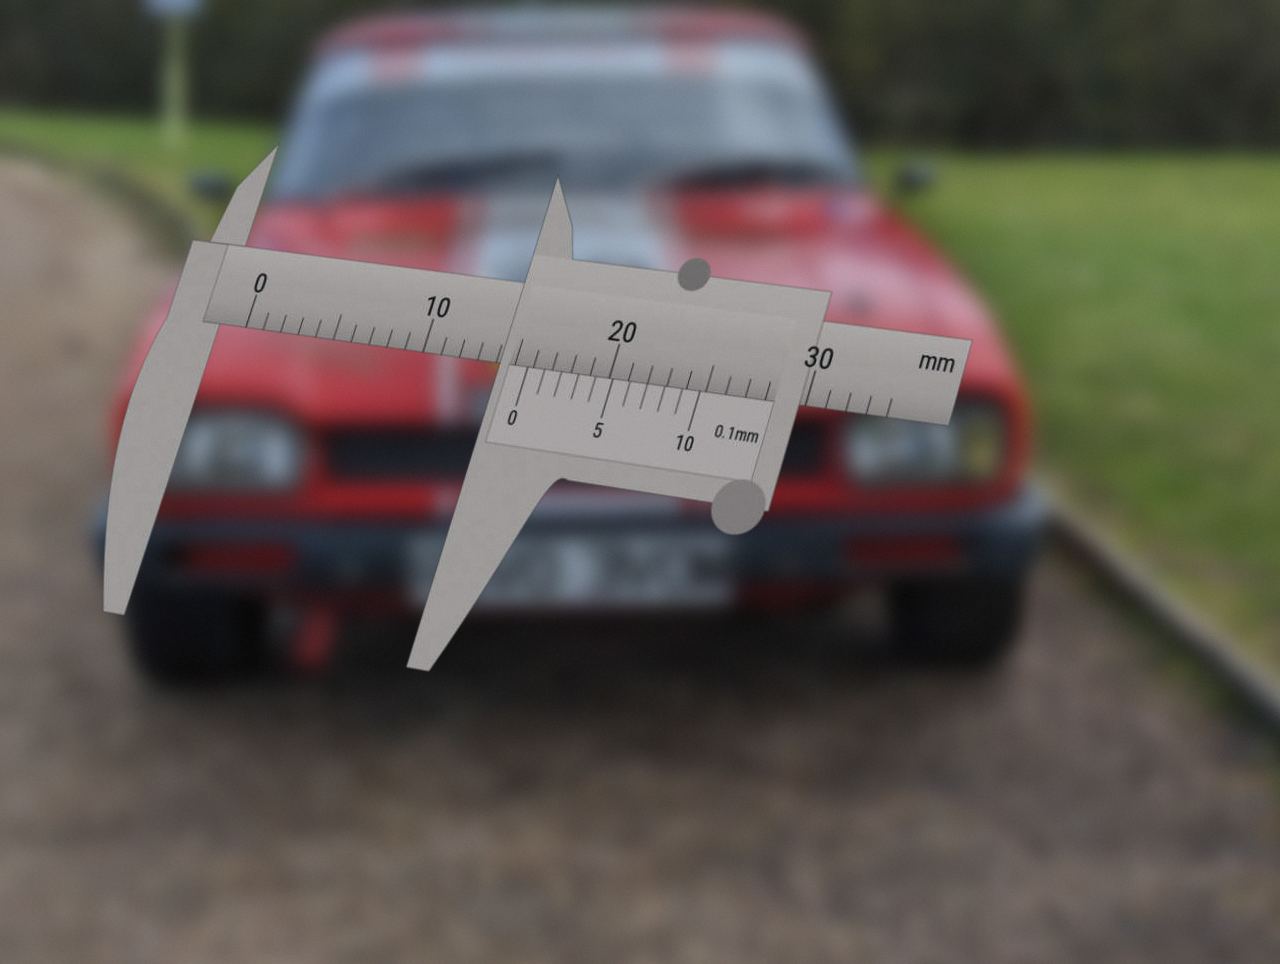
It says 15.7 mm
